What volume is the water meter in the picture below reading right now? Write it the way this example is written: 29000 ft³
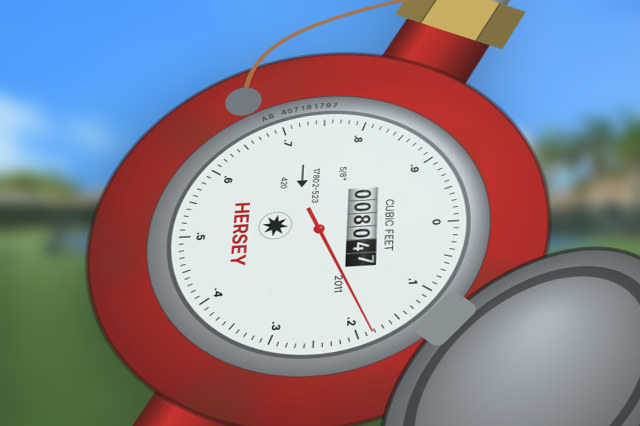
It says 8047.18 ft³
